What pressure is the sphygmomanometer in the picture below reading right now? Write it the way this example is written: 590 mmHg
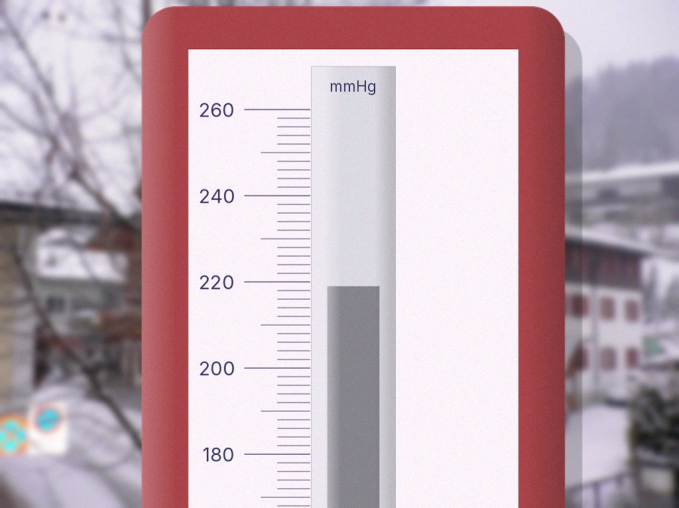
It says 219 mmHg
